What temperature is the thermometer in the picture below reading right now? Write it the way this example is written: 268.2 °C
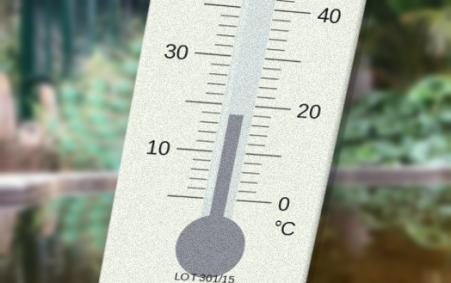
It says 18 °C
